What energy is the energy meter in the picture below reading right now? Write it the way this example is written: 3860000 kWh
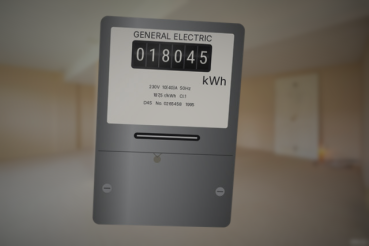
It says 18045 kWh
